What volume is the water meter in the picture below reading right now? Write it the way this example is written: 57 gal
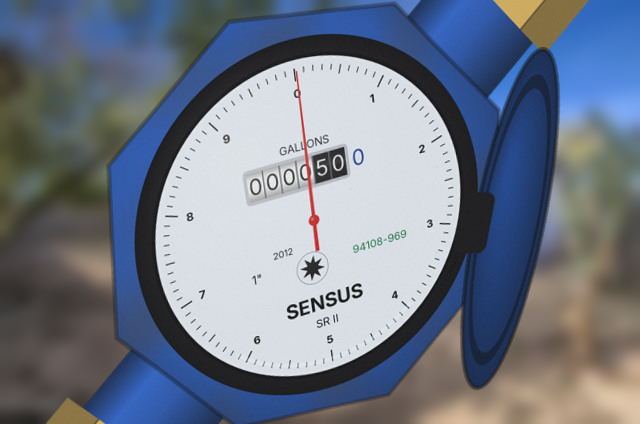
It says 500.0 gal
